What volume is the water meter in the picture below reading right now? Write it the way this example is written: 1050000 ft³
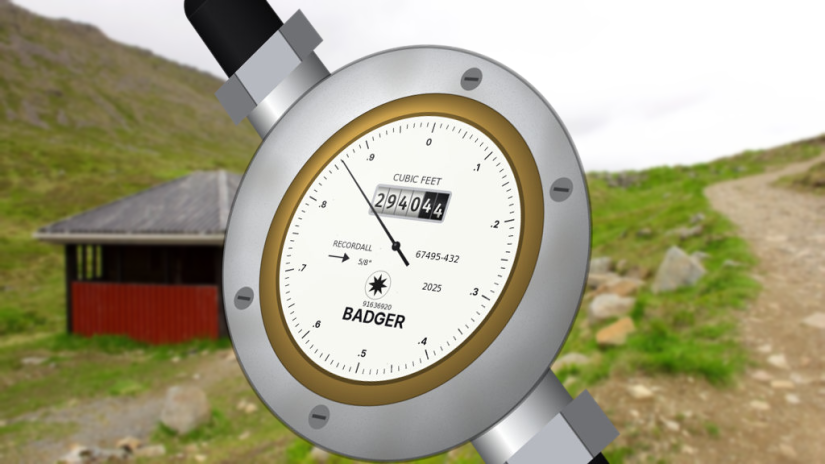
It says 294043.86 ft³
